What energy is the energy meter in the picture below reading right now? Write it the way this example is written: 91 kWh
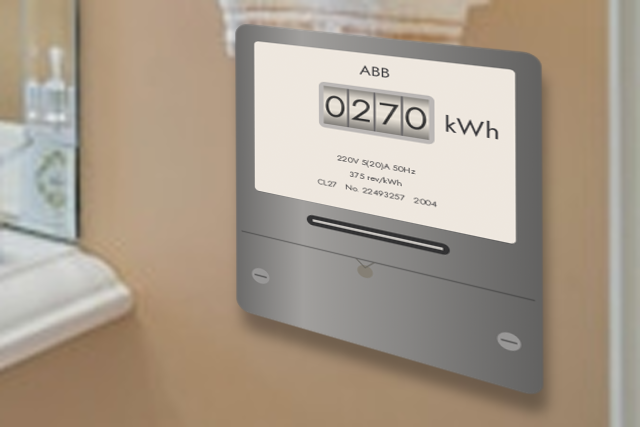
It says 270 kWh
